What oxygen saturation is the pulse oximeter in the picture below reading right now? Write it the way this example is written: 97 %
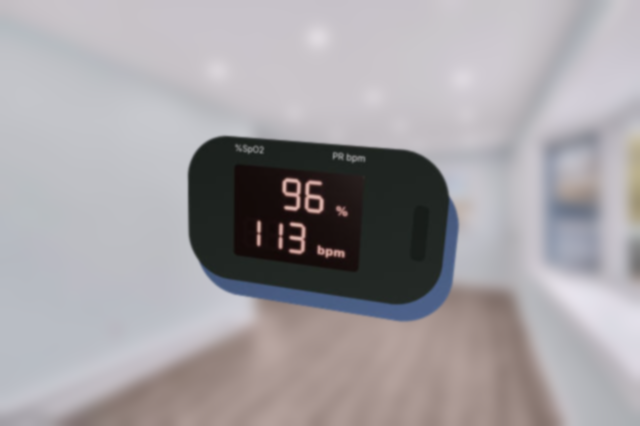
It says 96 %
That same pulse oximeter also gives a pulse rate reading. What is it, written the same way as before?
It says 113 bpm
